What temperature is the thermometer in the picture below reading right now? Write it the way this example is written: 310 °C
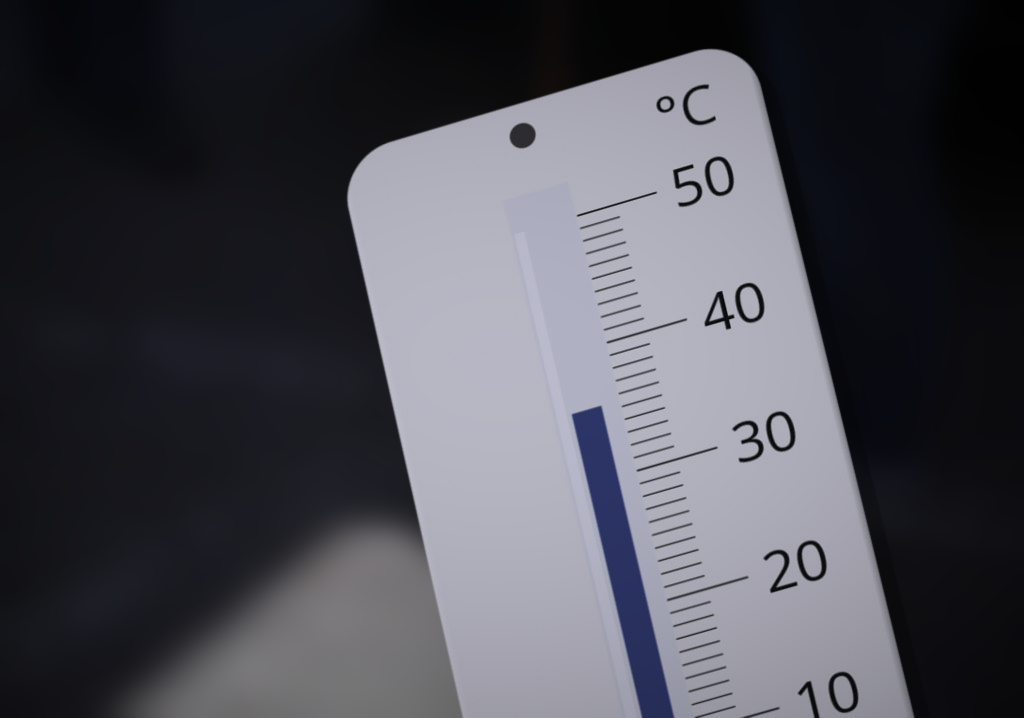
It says 35.5 °C
